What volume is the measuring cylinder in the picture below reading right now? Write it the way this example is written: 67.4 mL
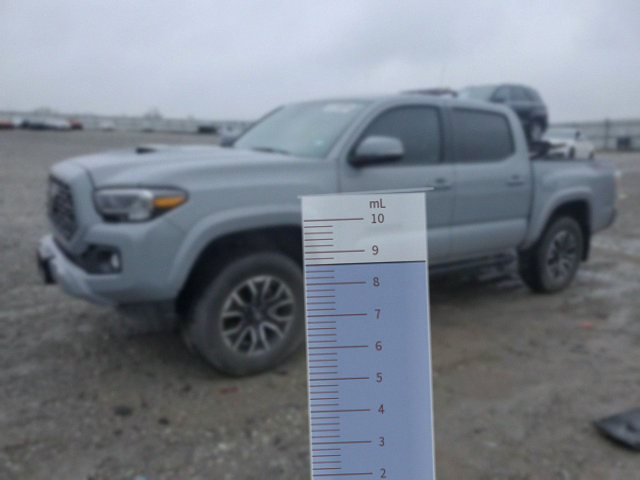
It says 8.6 mL
